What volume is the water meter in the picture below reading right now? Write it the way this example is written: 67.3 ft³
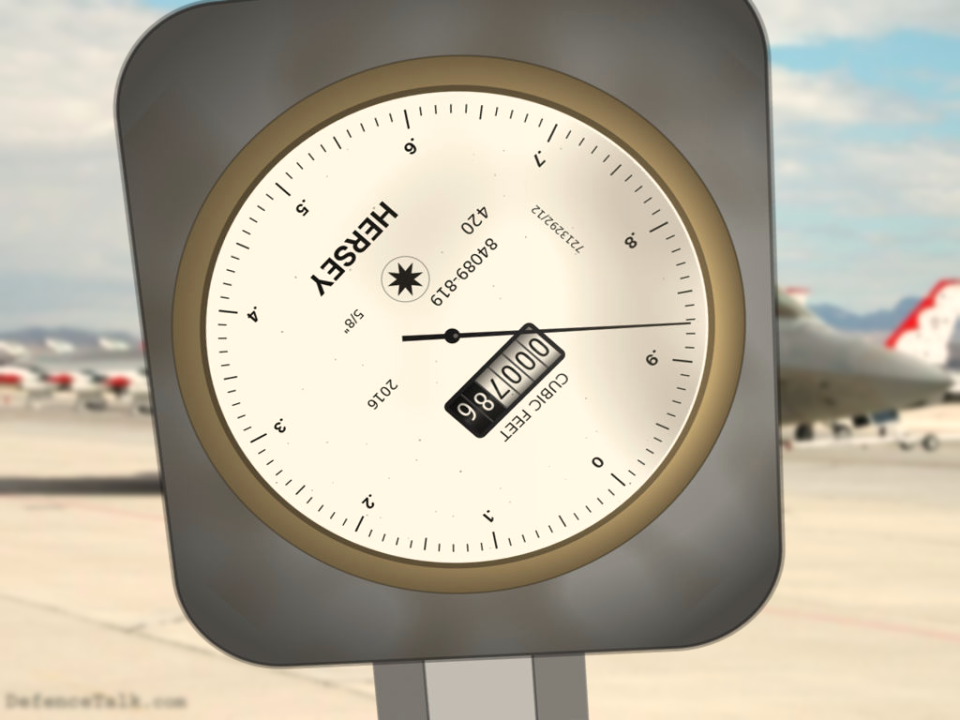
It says 785.87 ft³
